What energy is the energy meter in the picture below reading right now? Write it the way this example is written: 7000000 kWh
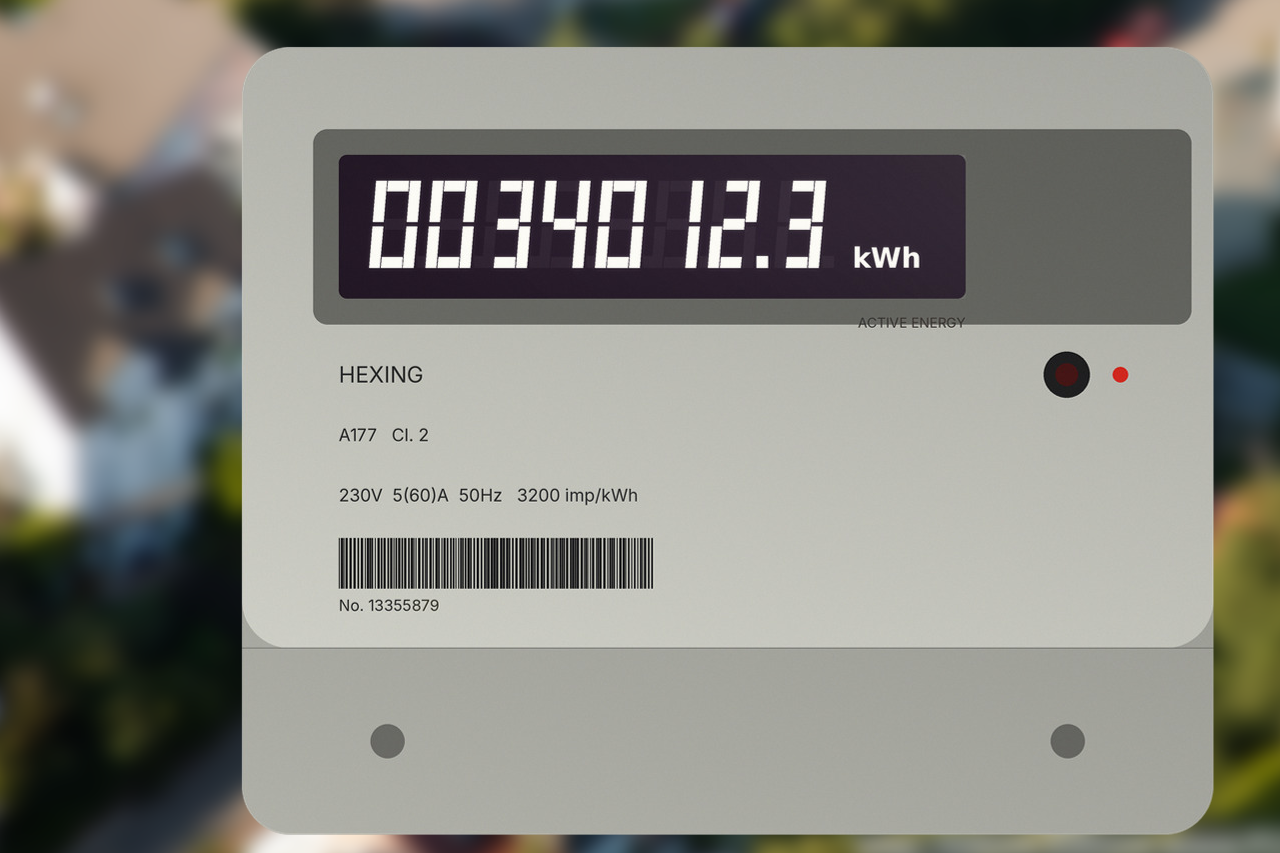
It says 34012.3 kWh
